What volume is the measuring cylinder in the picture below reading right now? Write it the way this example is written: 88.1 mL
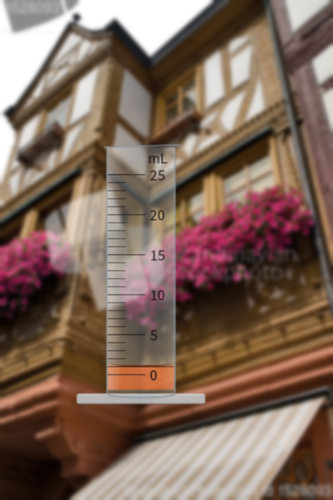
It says 1 mL
